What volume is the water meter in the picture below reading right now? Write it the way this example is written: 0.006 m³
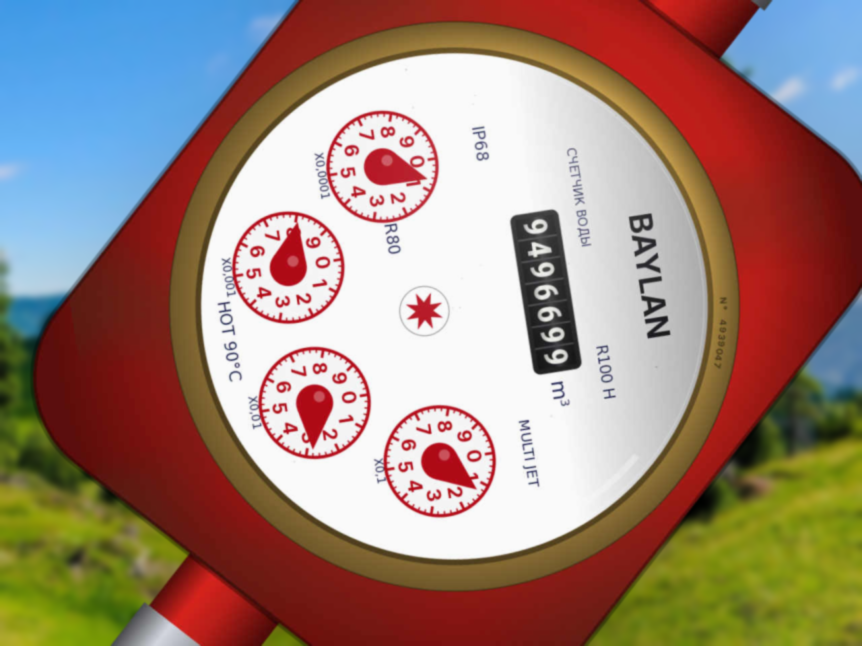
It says 9496699.1280 m³
